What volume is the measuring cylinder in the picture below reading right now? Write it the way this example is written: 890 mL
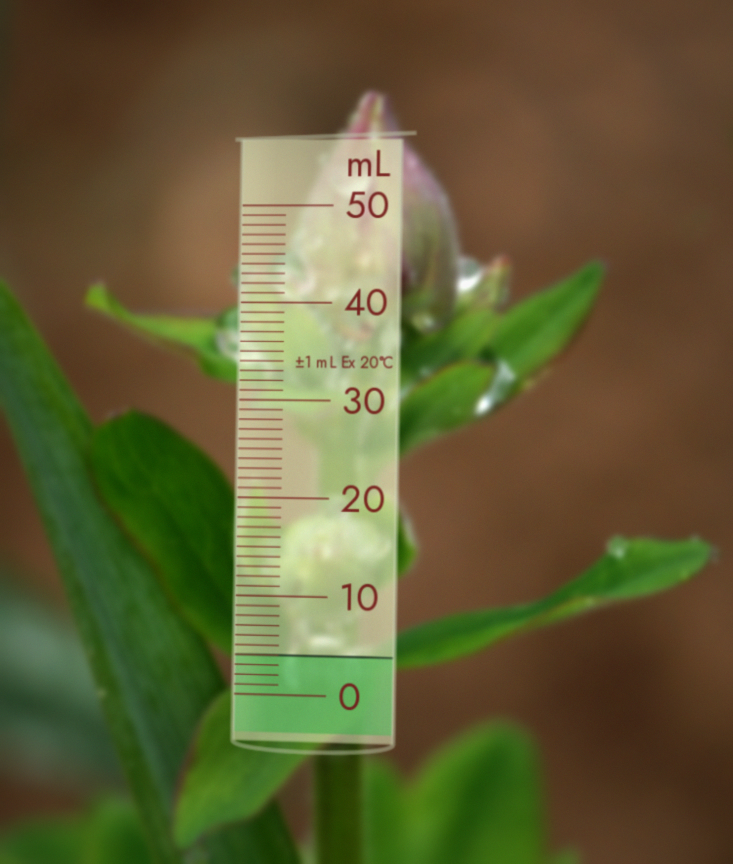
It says 4 mL
